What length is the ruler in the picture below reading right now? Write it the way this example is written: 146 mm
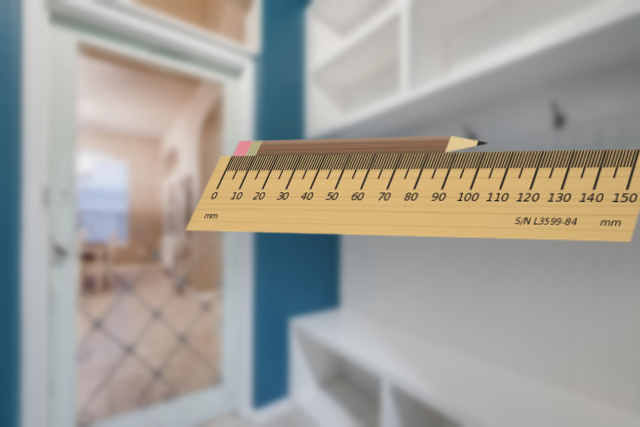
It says 100 mm
